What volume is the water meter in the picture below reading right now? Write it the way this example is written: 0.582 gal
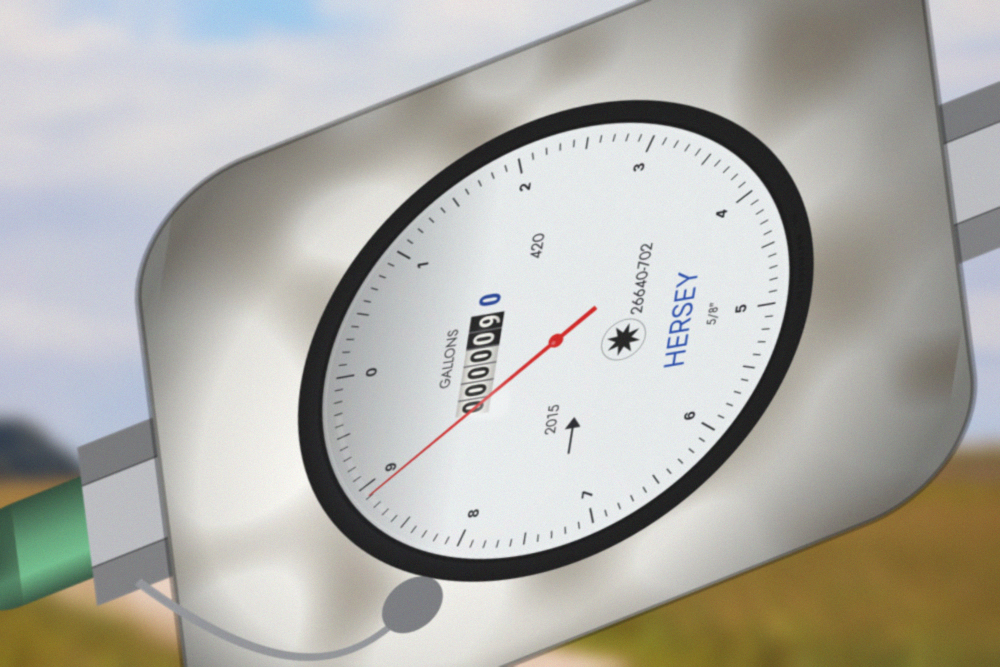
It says 88.9 gal
